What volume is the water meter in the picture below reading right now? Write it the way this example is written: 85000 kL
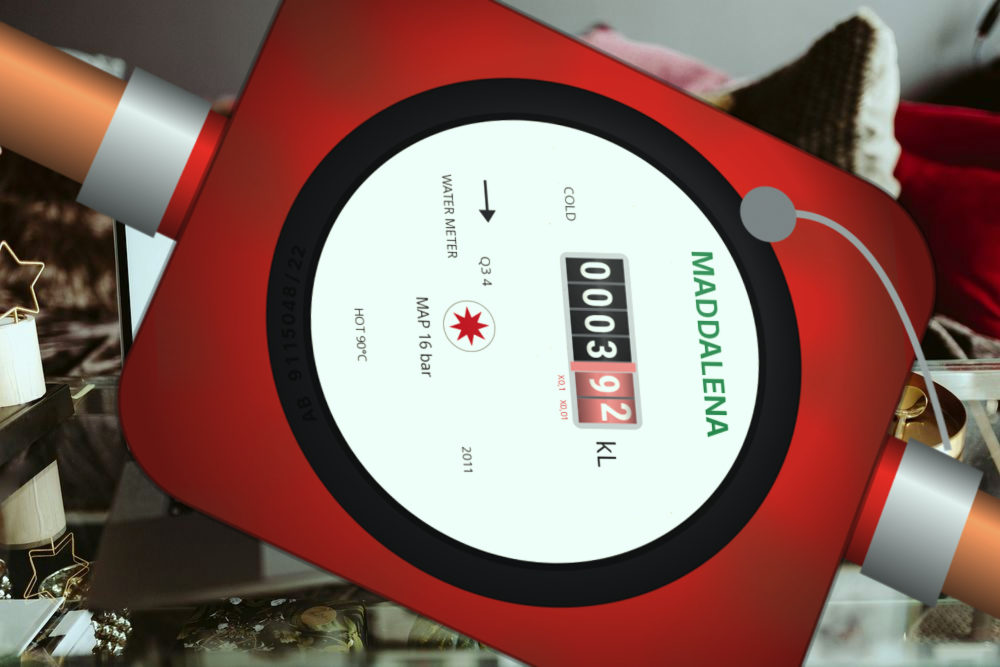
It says 3.92 kL
